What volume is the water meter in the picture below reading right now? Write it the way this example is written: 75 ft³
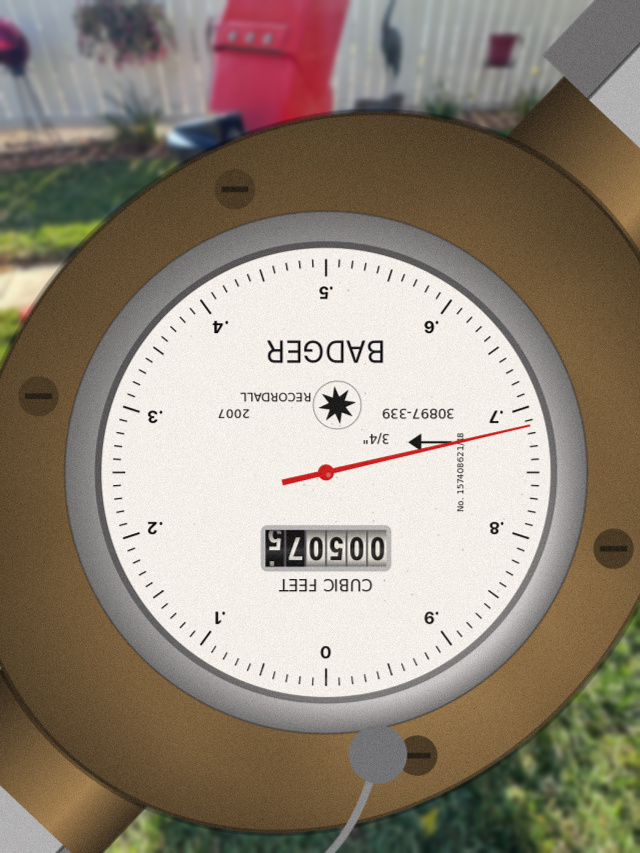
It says 5074.71 ft³
